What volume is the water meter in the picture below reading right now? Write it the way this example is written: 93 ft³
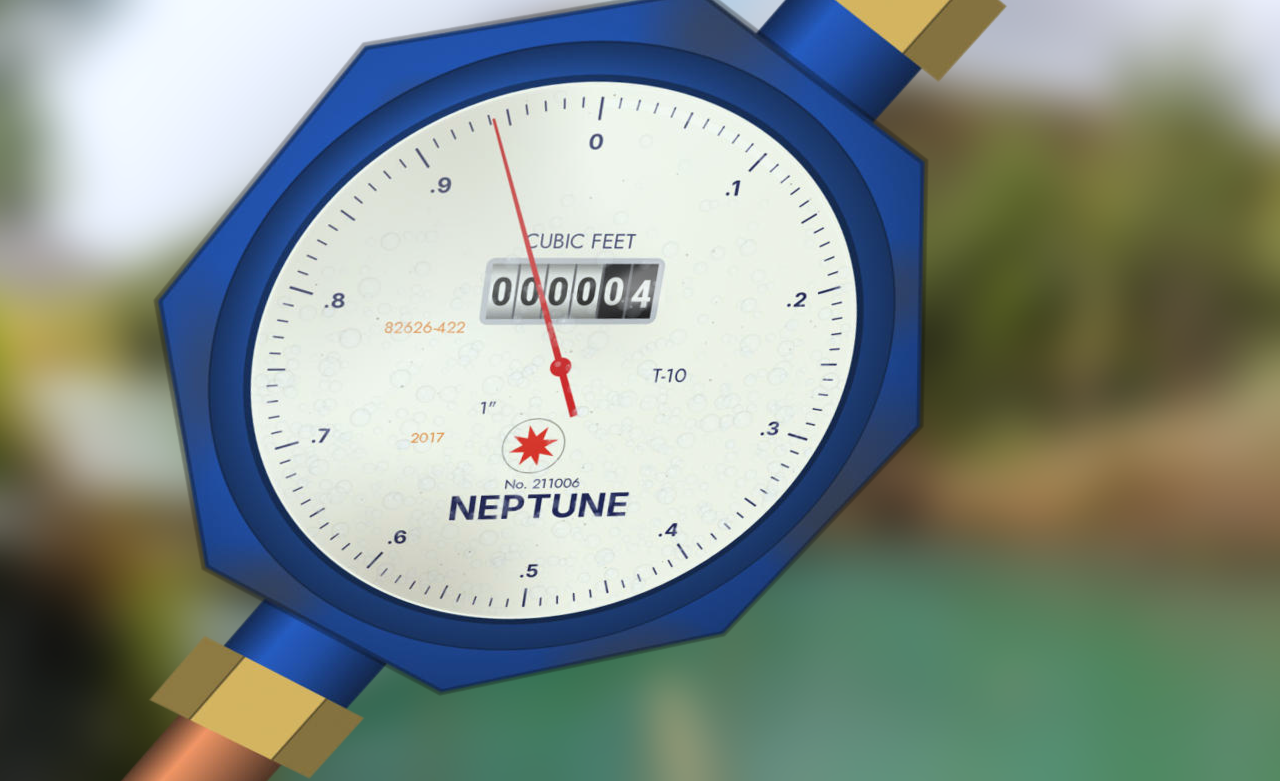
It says 3.94 ft³
